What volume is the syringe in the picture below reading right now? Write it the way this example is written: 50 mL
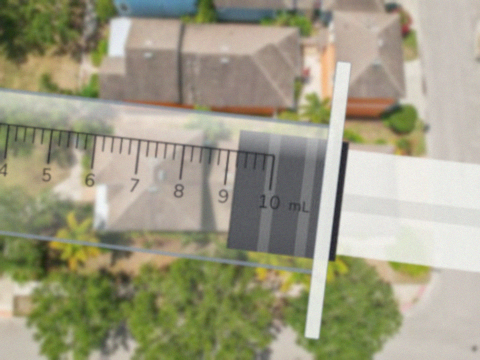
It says 9.2 mL
